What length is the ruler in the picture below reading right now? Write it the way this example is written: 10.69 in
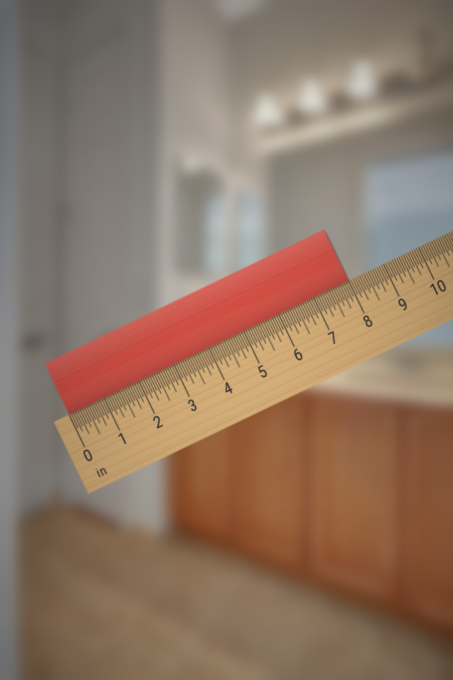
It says 8 in
